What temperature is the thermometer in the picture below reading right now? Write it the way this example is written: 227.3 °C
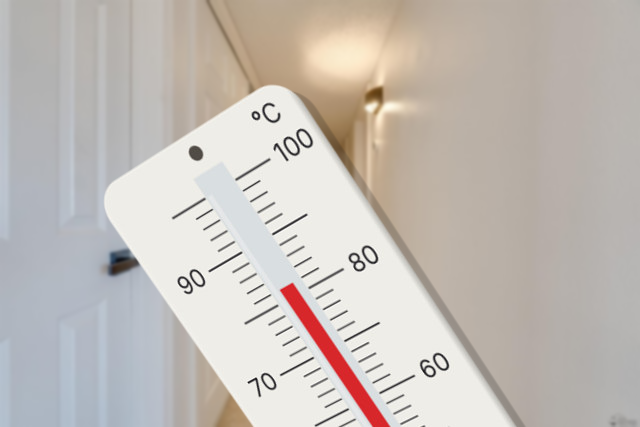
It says 82 °C
